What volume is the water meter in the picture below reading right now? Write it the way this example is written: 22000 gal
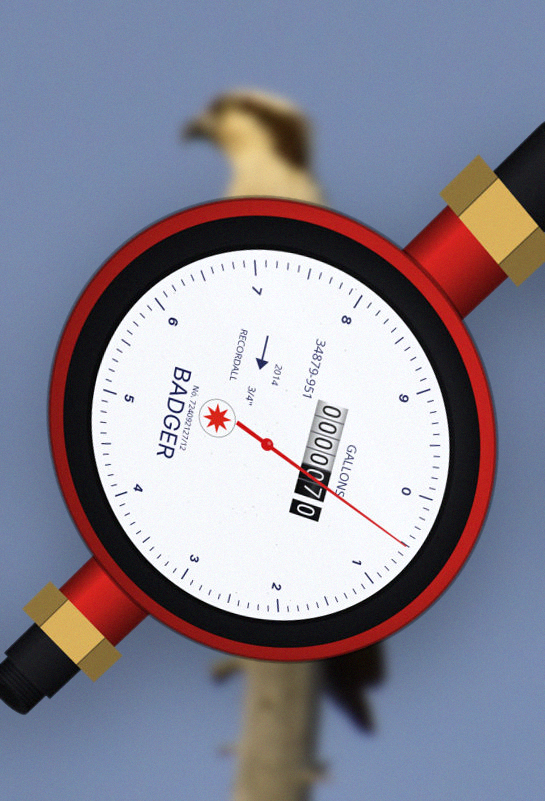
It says 70.5 gal
